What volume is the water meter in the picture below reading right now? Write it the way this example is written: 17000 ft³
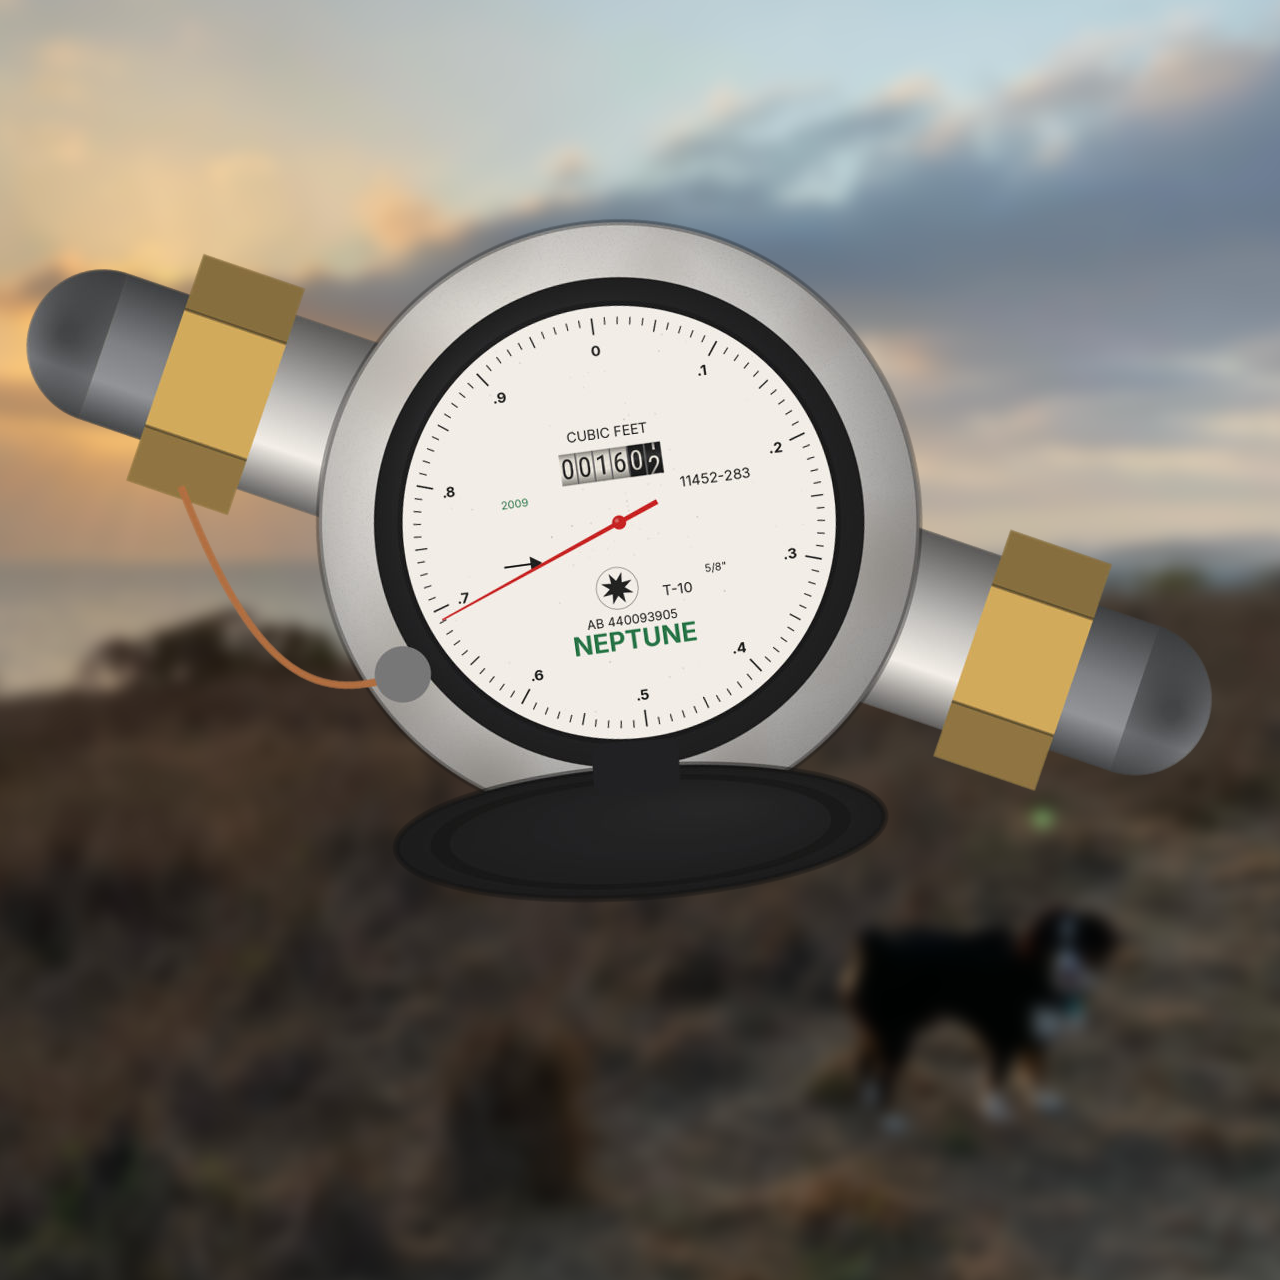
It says 1601.69 ft³
